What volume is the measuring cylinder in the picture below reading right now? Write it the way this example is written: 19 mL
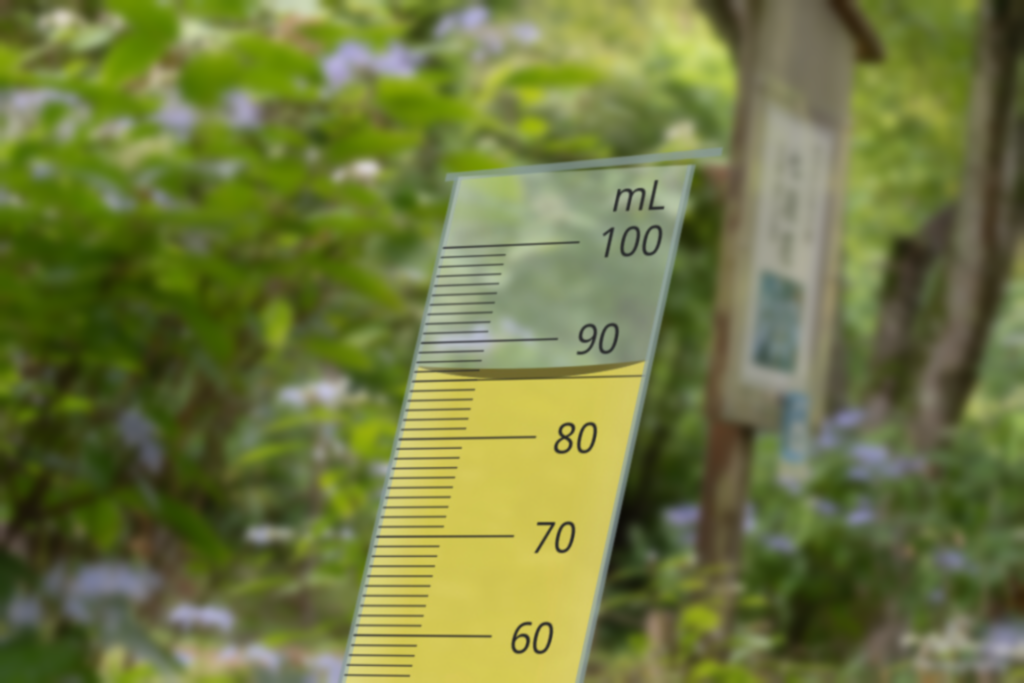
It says 86 mL
